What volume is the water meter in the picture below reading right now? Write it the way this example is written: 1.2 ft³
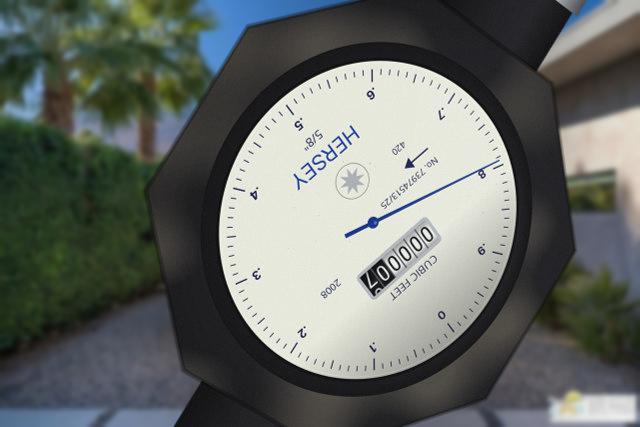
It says 6.79 ft³
